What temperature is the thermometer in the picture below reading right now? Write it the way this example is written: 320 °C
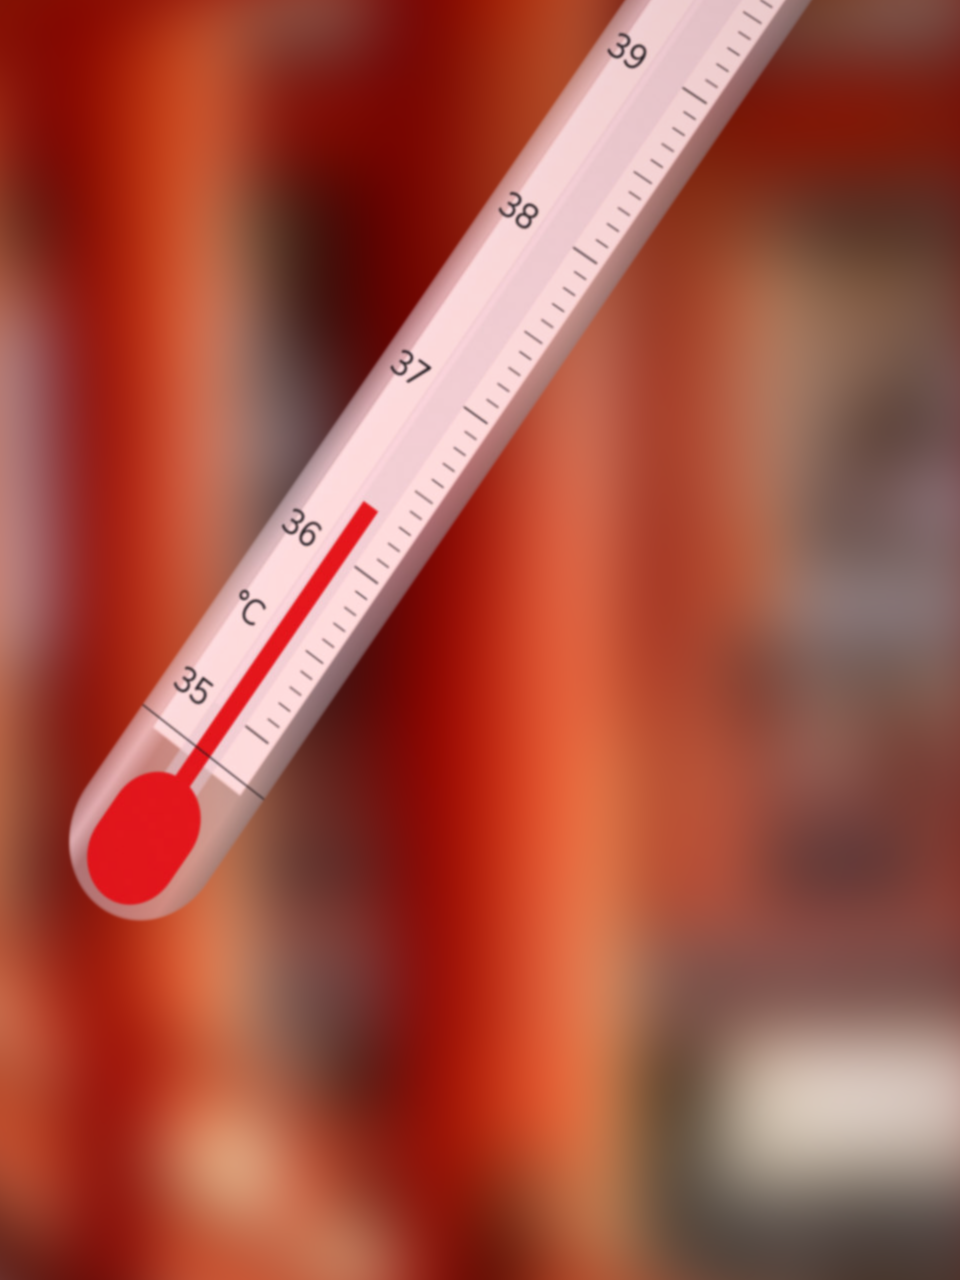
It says 36.3 °C
